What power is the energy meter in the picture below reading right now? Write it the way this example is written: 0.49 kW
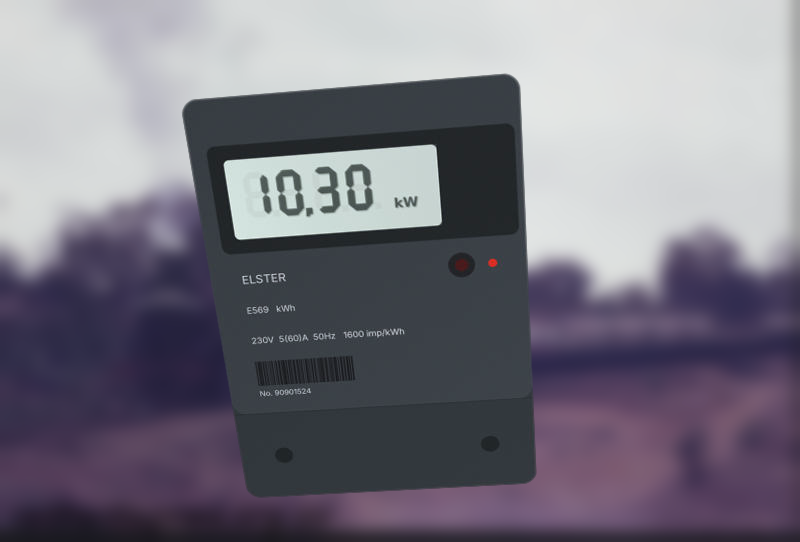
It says 10.30 kW
